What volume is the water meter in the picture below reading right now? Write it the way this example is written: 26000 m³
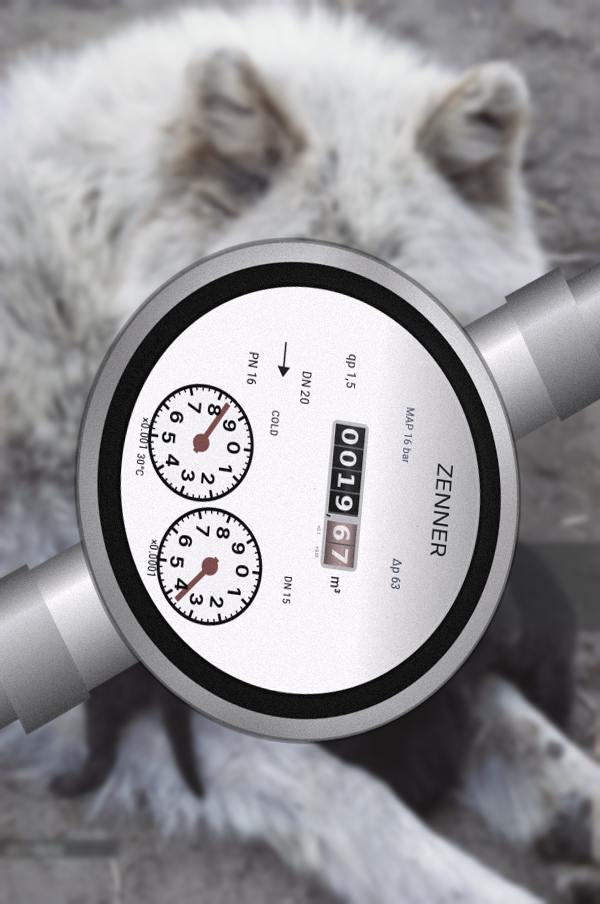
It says 19.6783 m³
